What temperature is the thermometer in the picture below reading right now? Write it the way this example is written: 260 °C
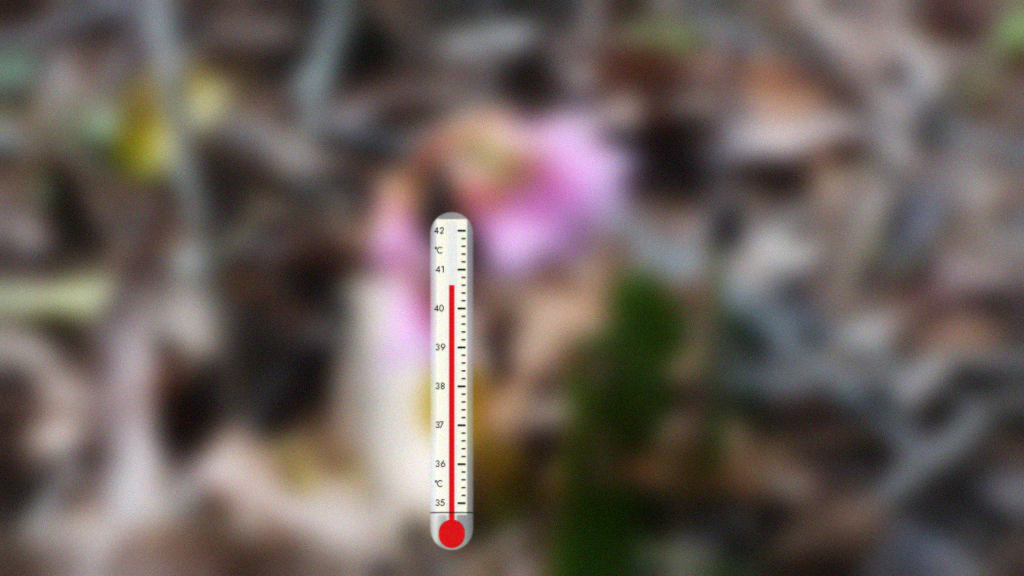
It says 40.6 °C
